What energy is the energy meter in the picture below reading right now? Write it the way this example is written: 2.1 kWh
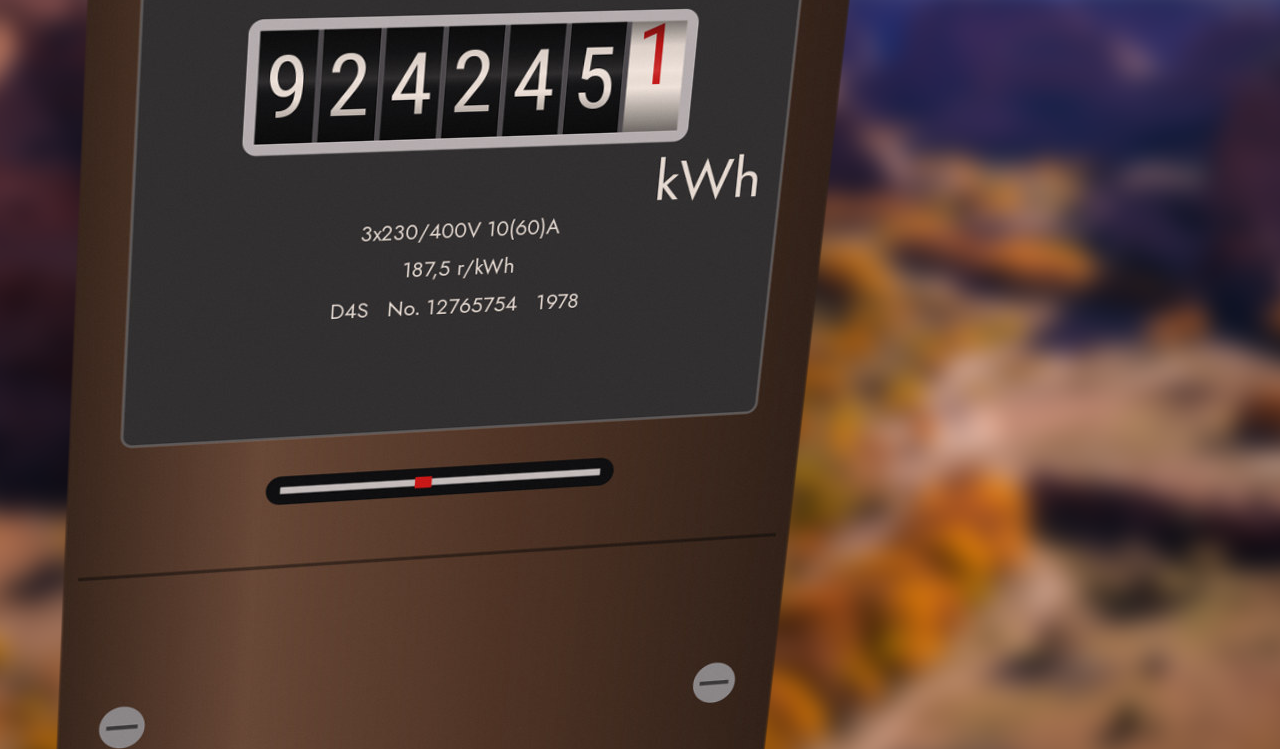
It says 924245.1 kWh
